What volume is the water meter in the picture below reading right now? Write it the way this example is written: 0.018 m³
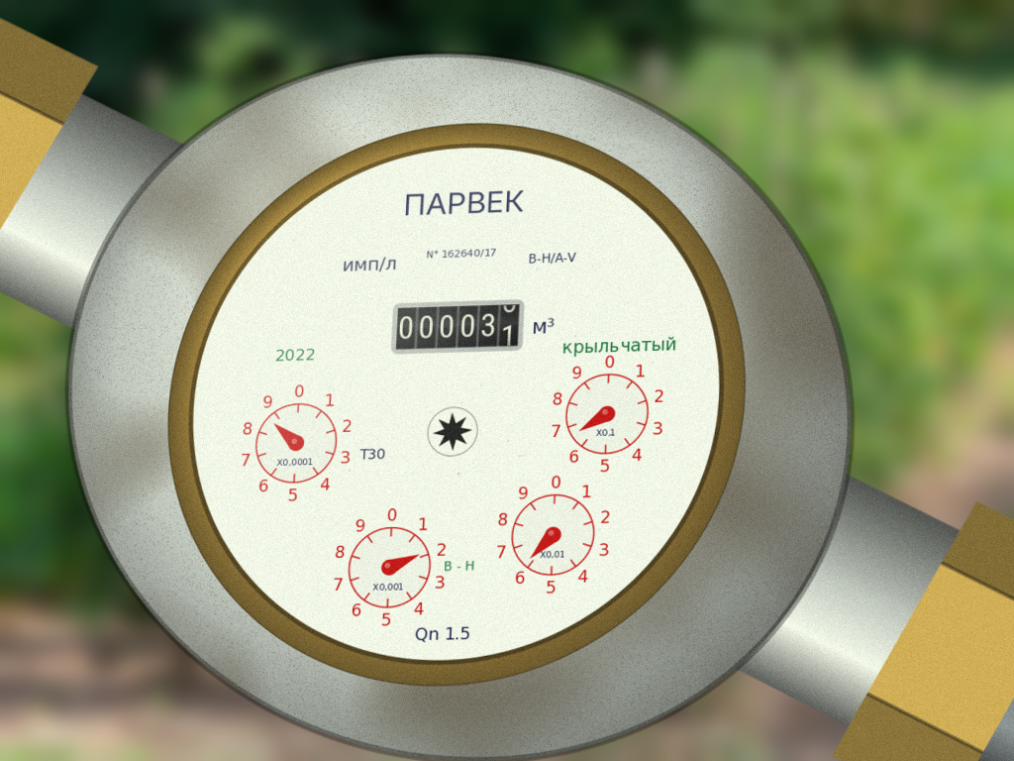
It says 30.6618 m³
